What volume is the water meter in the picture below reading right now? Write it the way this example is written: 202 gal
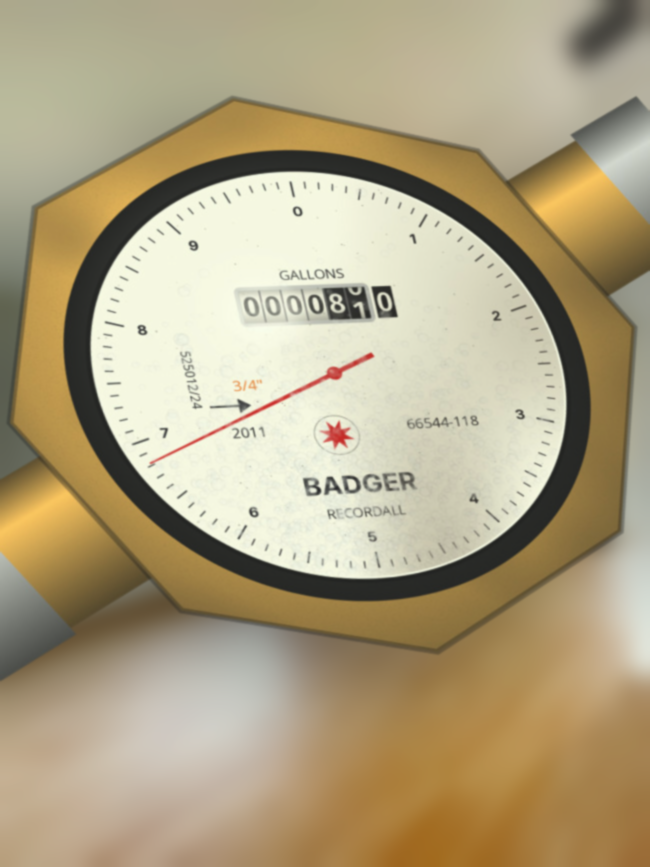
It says 806.8 gal
